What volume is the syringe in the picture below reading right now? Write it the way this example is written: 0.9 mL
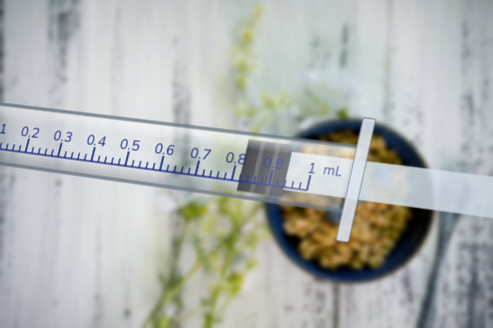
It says 0.82 mL
